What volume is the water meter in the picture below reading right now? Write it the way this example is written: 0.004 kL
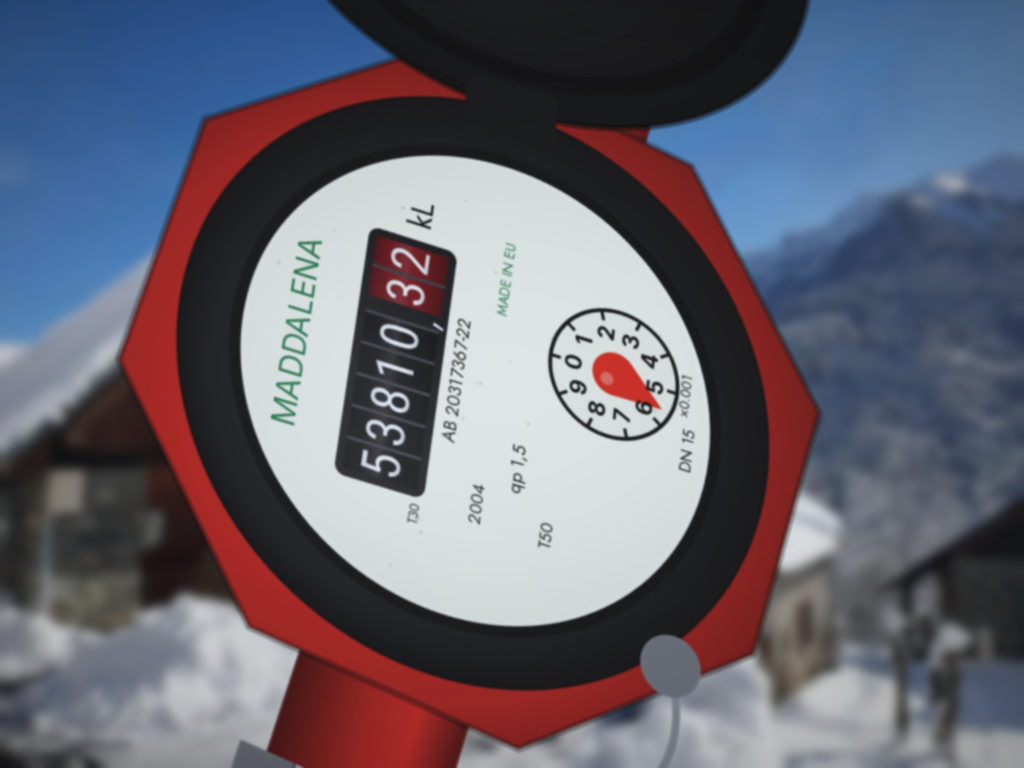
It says 53810.325 kL
